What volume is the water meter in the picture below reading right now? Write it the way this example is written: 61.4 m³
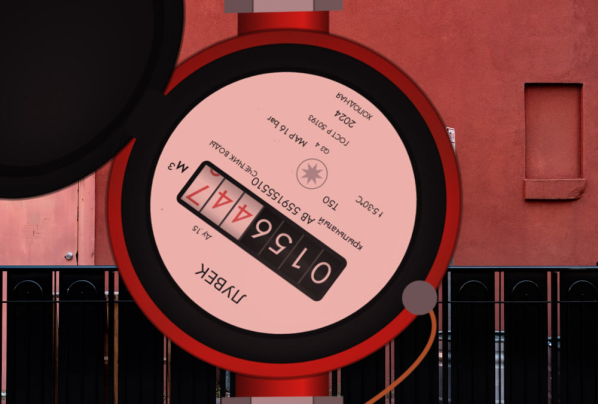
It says 156.447 m³
